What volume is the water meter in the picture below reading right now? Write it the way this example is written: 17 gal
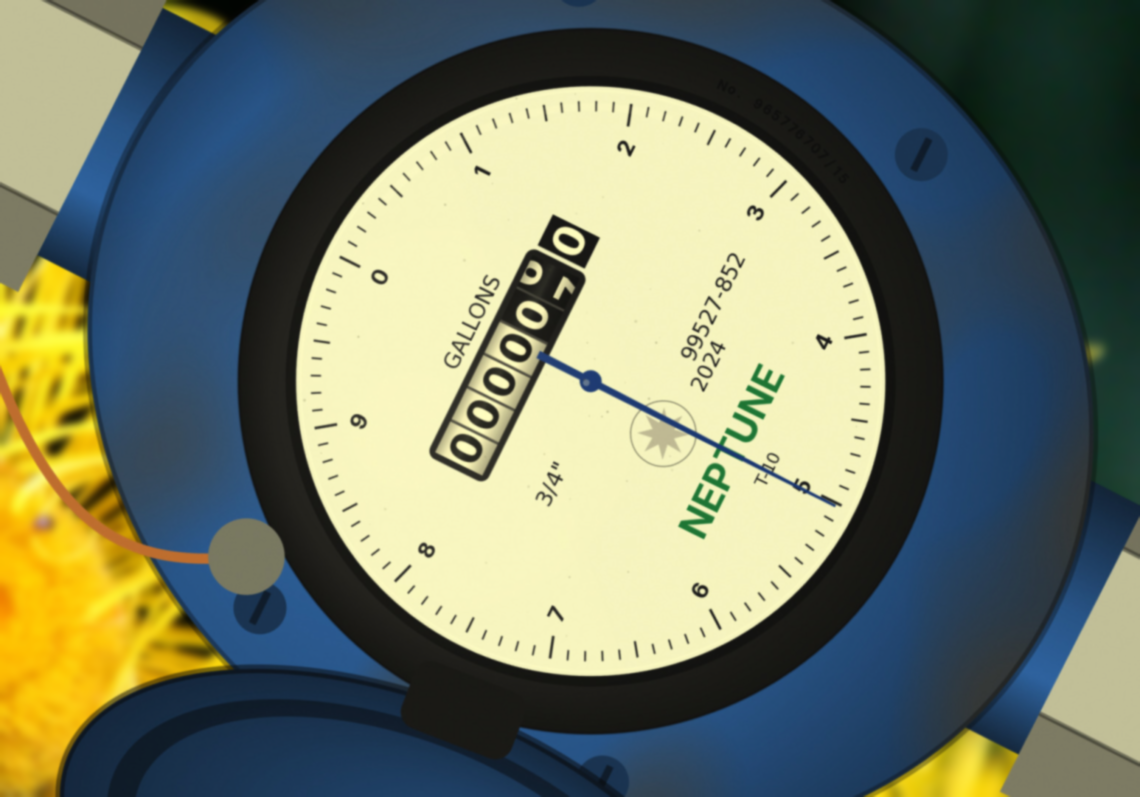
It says 65.0 gal
